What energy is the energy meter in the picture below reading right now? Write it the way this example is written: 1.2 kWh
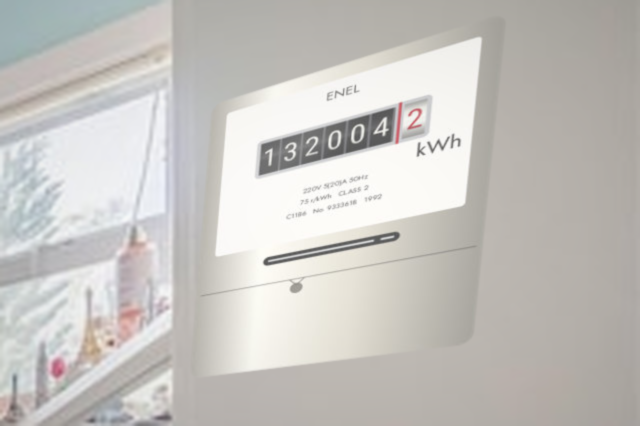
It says 132004.2 kWh
